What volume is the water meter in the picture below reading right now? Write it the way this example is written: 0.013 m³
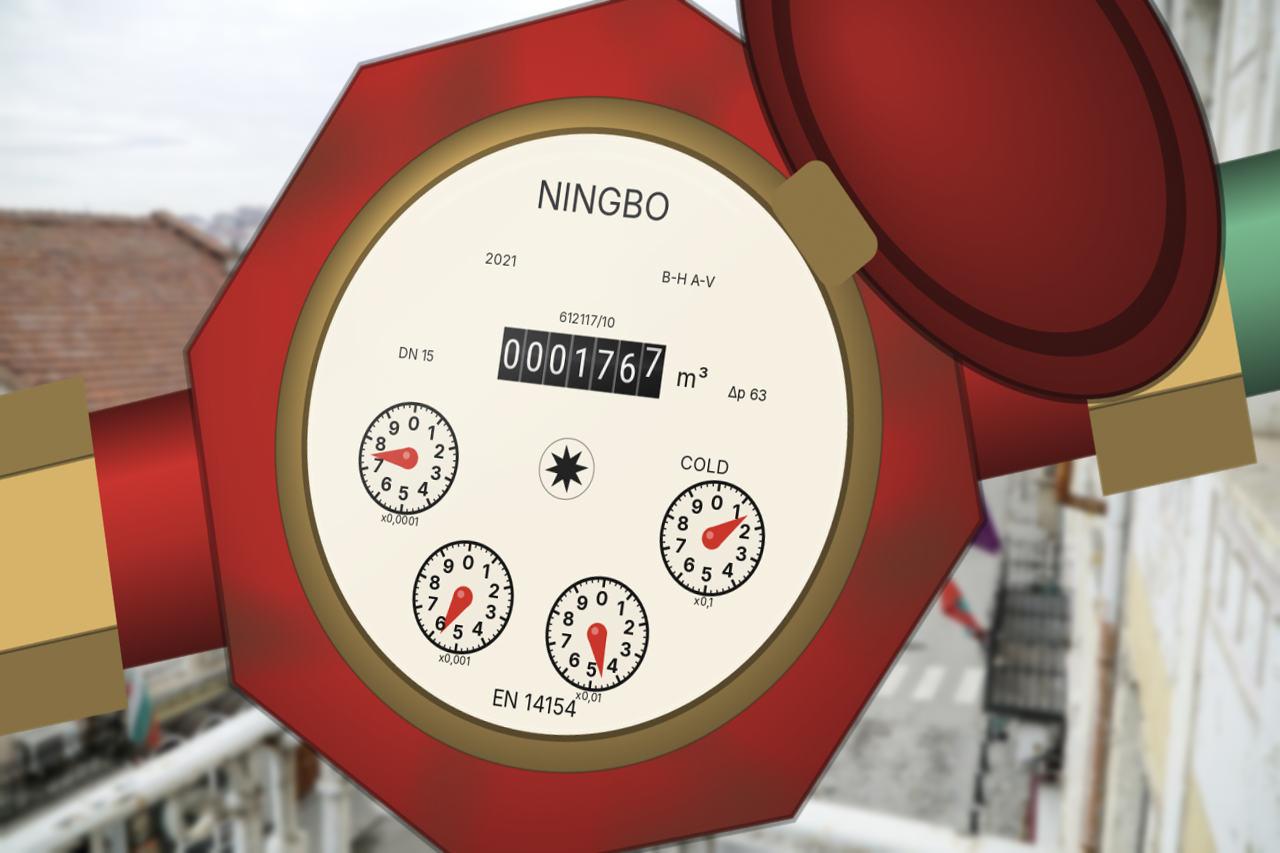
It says 1767.1457 m³
